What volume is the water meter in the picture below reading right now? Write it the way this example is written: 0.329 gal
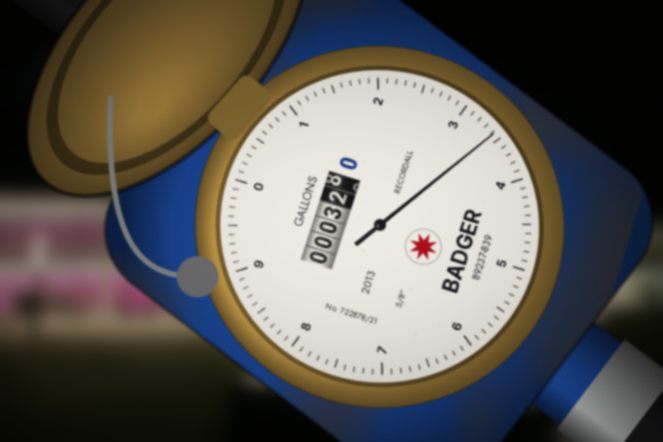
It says 3283.4 gal
